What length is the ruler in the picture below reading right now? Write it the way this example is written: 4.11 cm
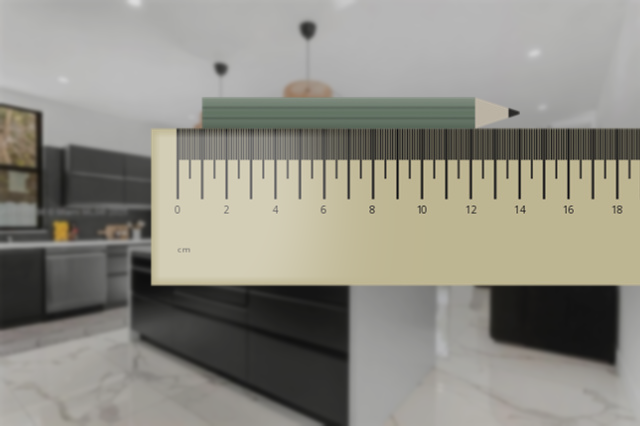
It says 13 cm
